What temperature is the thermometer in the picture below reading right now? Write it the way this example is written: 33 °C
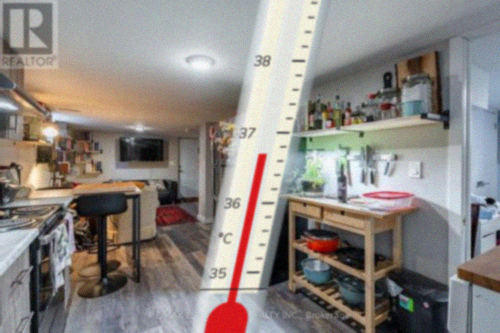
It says 36.7 °C
